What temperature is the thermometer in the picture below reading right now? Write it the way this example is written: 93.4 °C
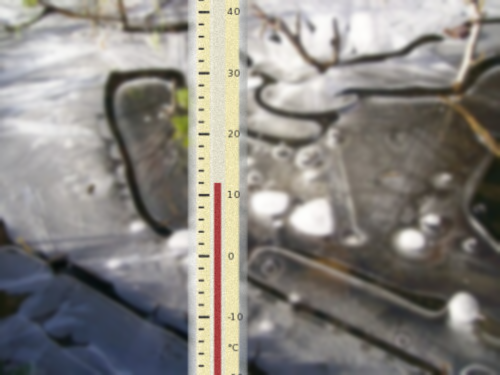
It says 12 °C
